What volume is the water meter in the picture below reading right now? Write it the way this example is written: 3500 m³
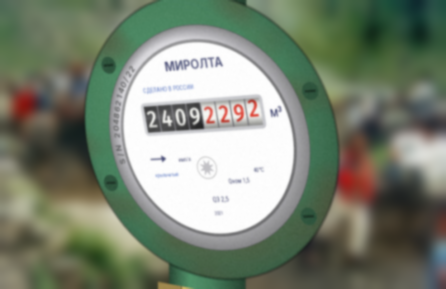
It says 2409.2292 m³
